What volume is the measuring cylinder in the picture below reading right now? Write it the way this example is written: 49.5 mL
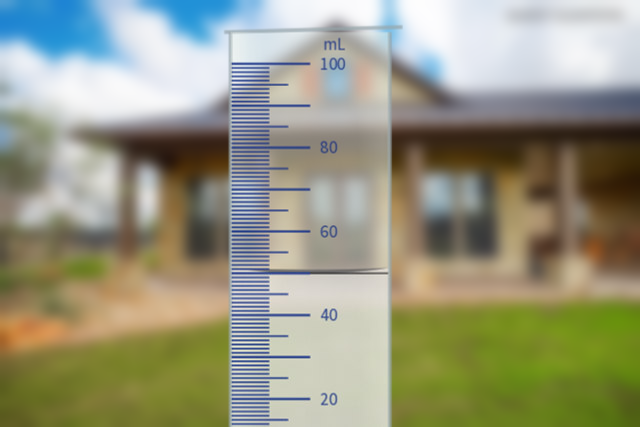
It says 50 mL
